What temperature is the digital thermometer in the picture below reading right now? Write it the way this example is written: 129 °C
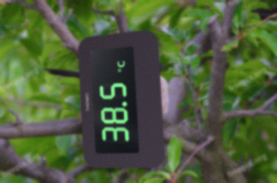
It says 38.5 °C
